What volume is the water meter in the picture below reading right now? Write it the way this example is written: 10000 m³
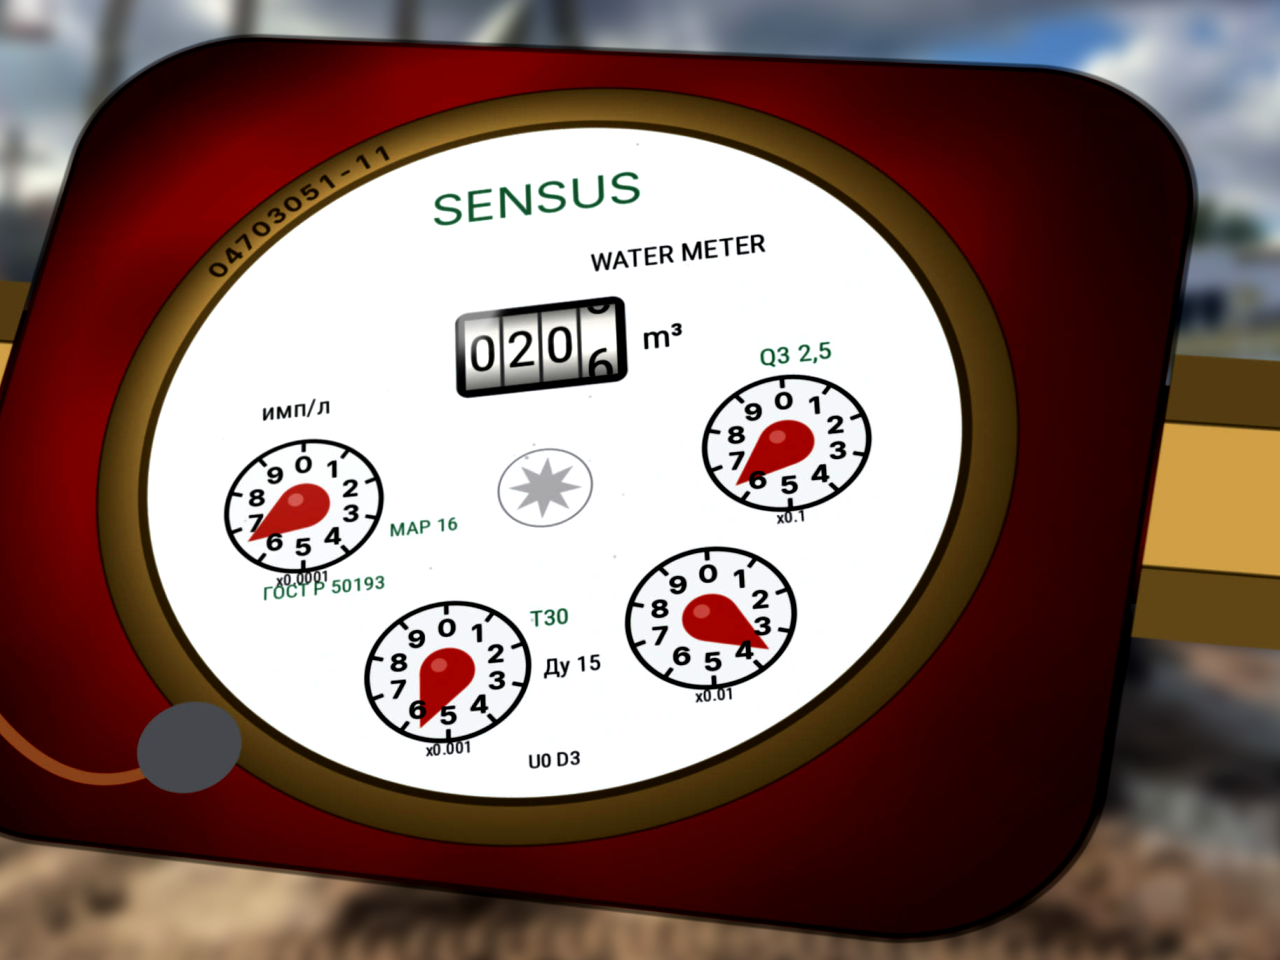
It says 205.6356 m³
